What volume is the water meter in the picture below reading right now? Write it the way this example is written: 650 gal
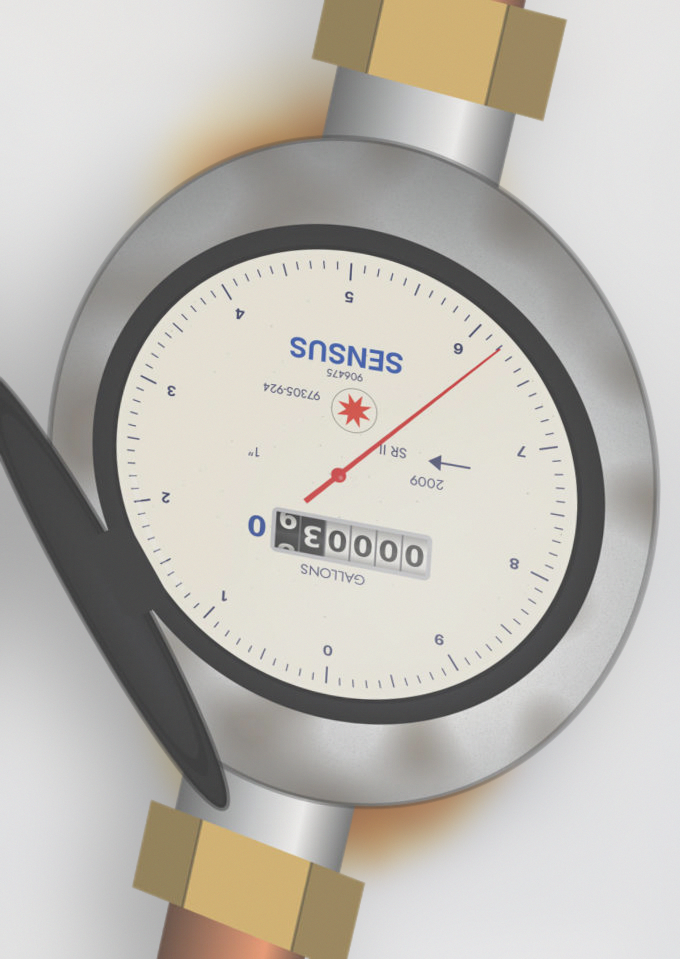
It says 386.2 gal
